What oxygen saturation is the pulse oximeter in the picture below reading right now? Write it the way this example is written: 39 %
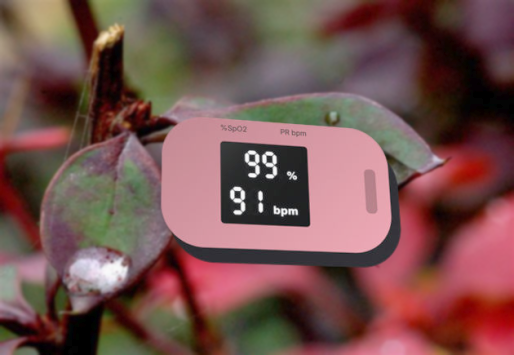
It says 99 %
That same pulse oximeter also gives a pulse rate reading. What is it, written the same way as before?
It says 91 bpm
